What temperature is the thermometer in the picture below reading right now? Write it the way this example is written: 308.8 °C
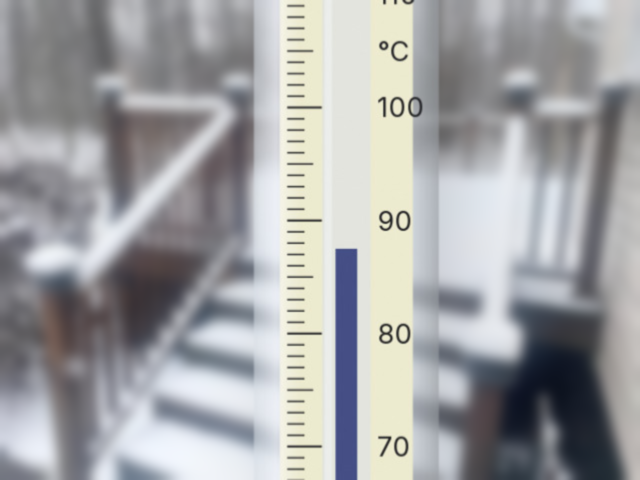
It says 87.5 °C
